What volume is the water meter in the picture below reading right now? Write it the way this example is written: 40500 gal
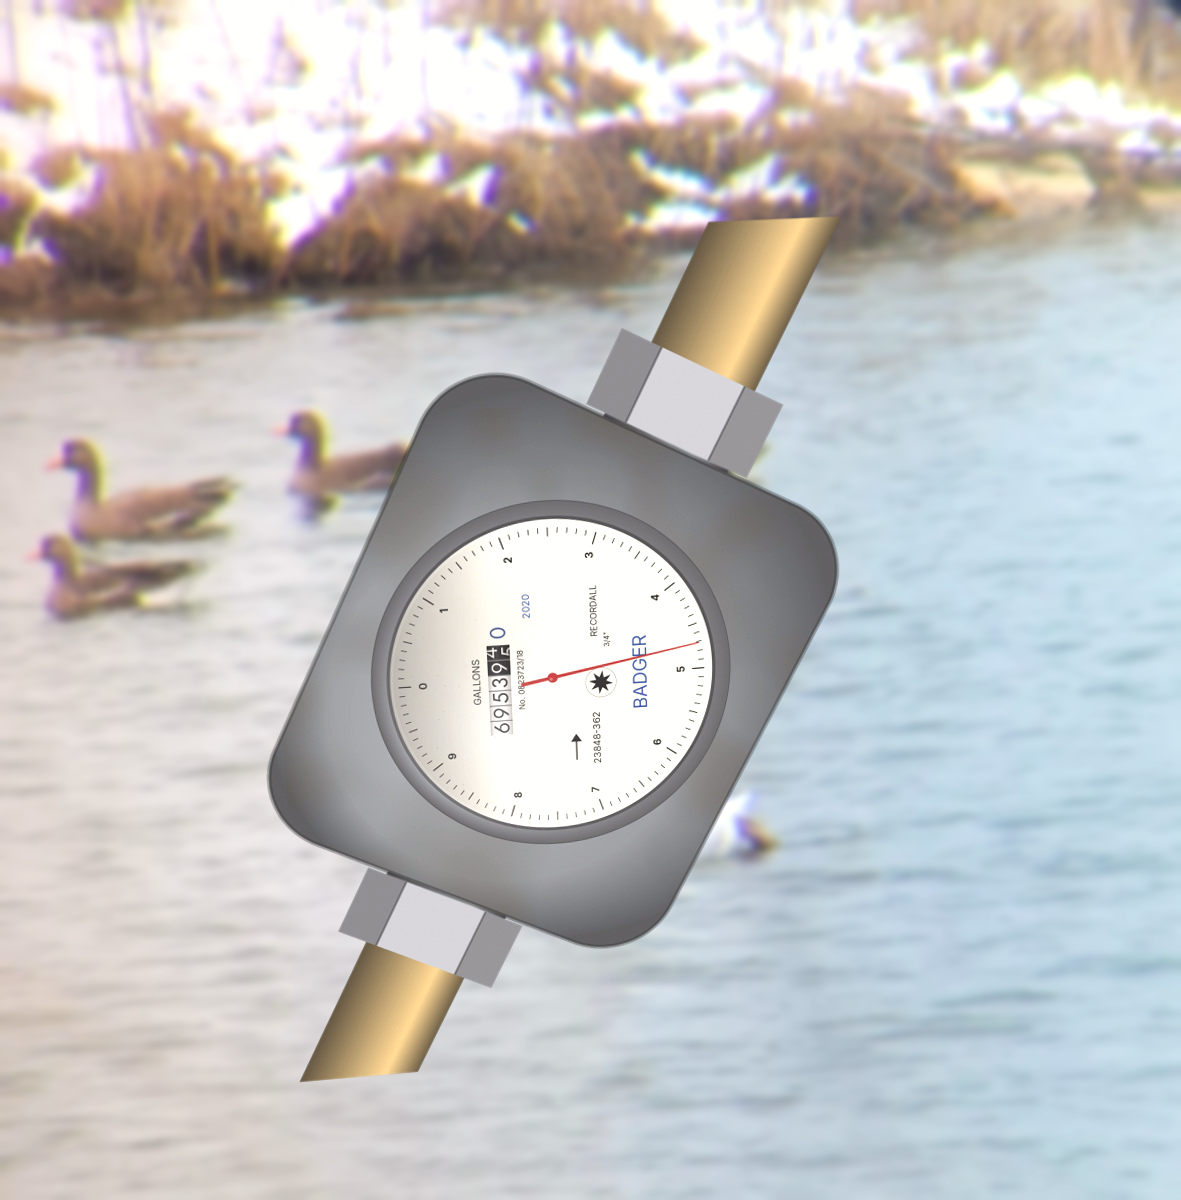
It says 6953944.7 gal
